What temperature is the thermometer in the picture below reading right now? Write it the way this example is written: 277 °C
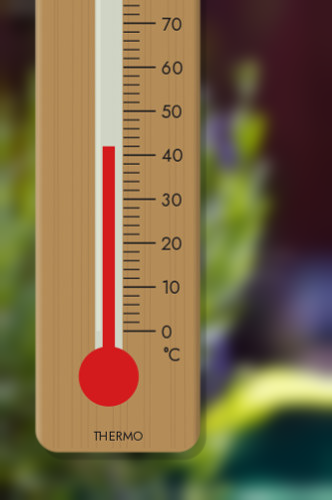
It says 42 °C
